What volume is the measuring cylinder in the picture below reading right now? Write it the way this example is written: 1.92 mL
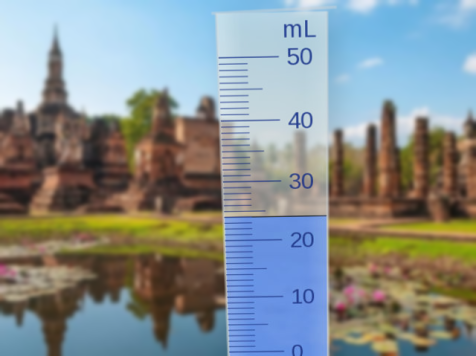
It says 24 mL
